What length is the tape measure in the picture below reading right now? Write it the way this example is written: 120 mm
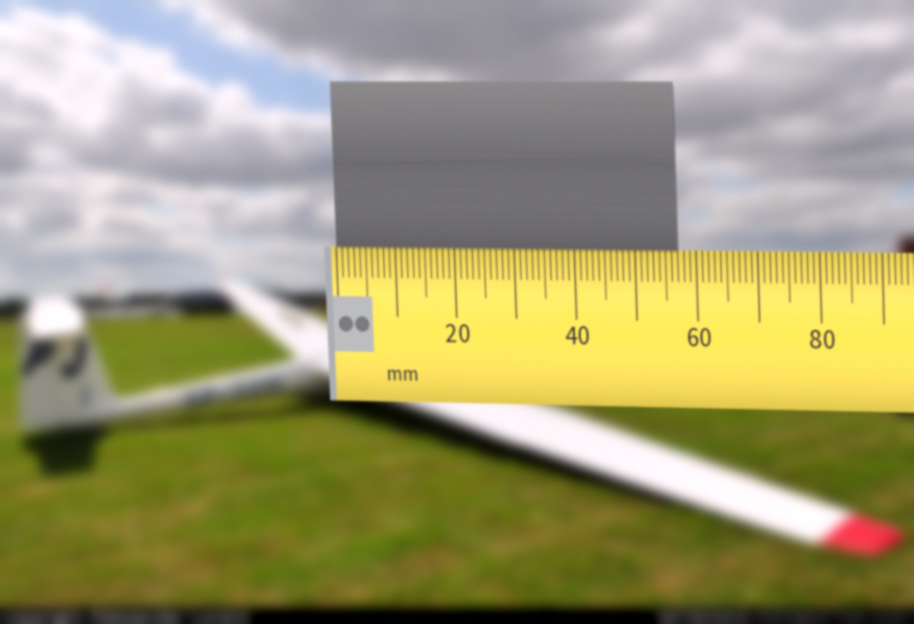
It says 57 mm
